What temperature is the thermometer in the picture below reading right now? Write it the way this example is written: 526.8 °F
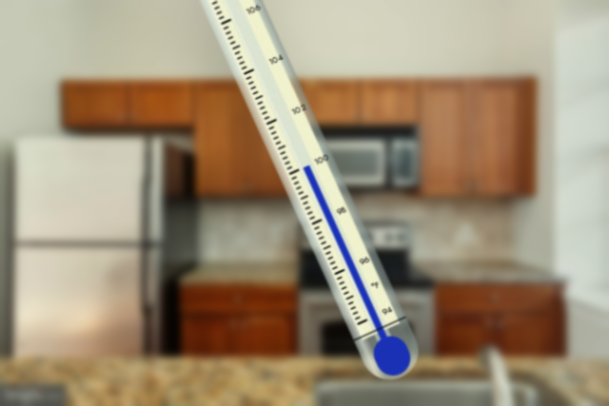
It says 100 °F
